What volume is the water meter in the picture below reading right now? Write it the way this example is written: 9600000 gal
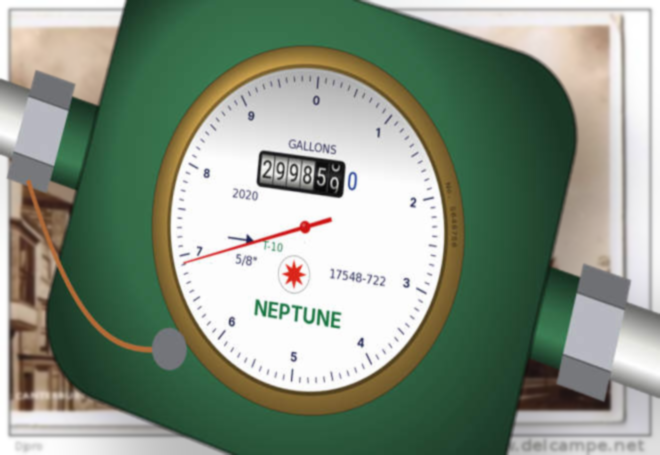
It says 2998586.9 gal
